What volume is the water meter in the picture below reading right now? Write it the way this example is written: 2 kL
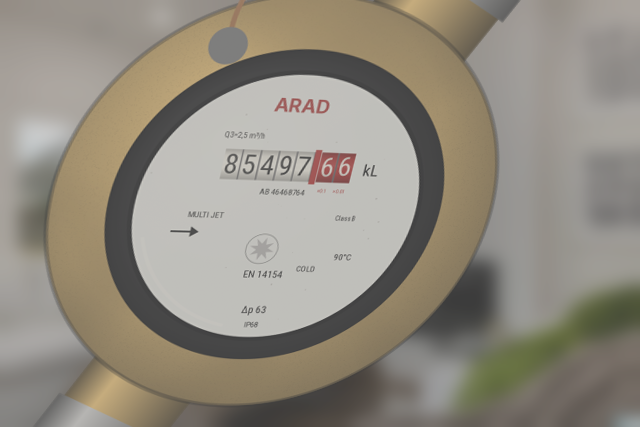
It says 85497.66 kL
